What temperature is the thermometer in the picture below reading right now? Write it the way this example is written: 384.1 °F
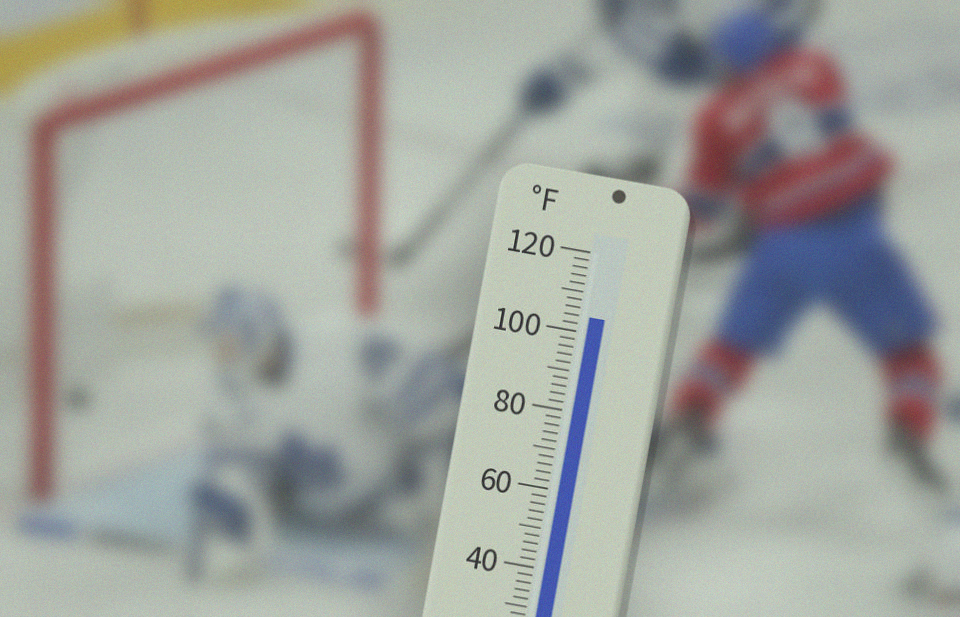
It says 104 °F
